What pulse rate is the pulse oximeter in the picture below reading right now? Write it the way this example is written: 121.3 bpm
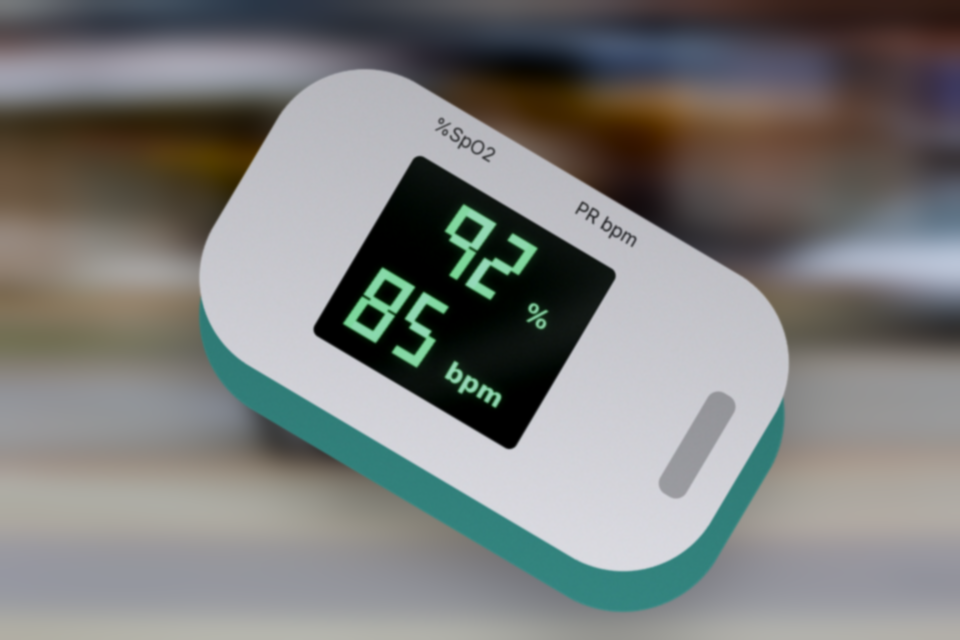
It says 85 bpm
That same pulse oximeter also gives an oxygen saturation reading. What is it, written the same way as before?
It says 92 %
